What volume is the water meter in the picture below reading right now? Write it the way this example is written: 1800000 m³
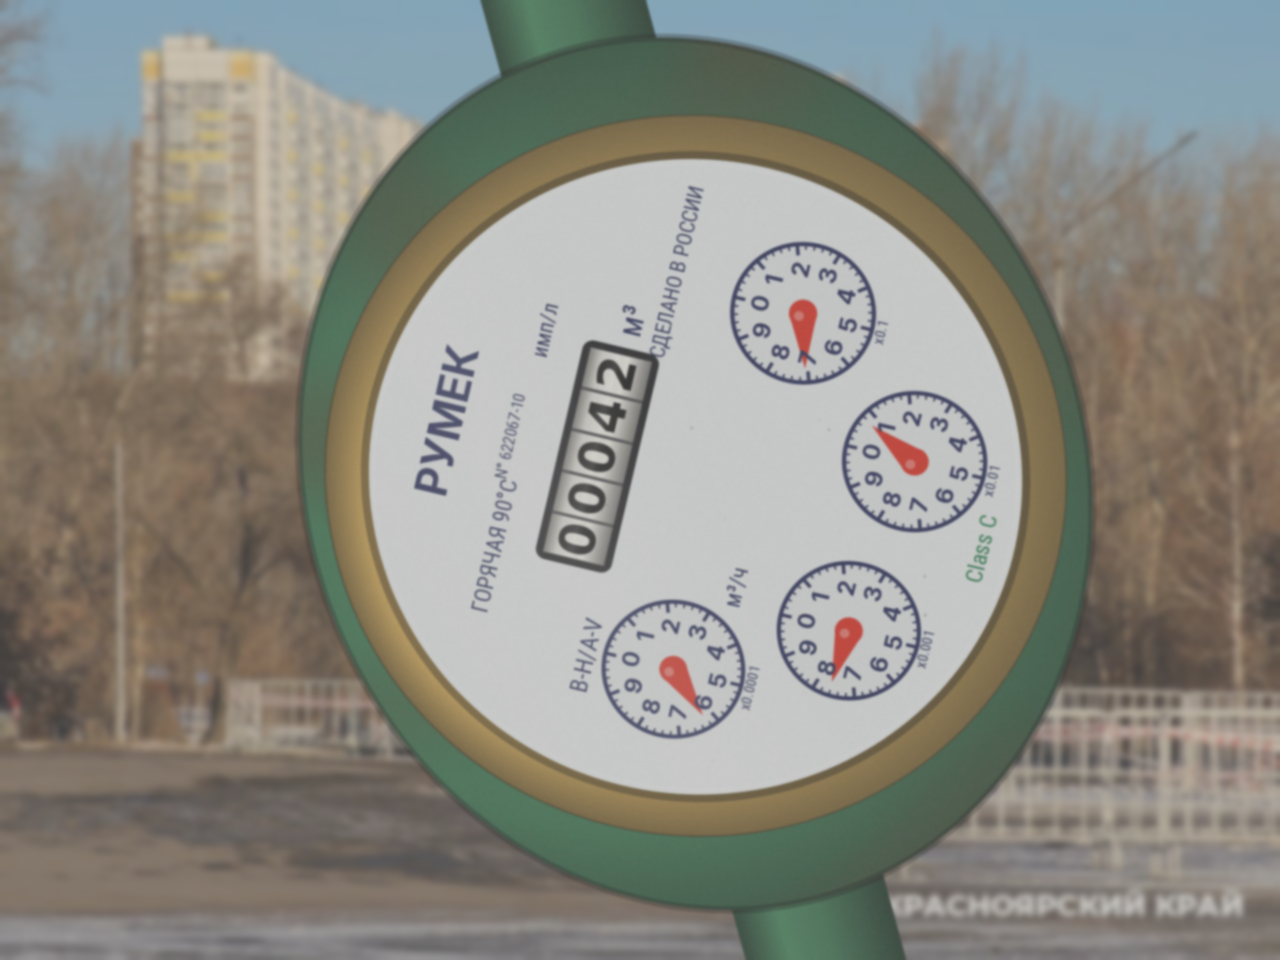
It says 42.7076 m³
